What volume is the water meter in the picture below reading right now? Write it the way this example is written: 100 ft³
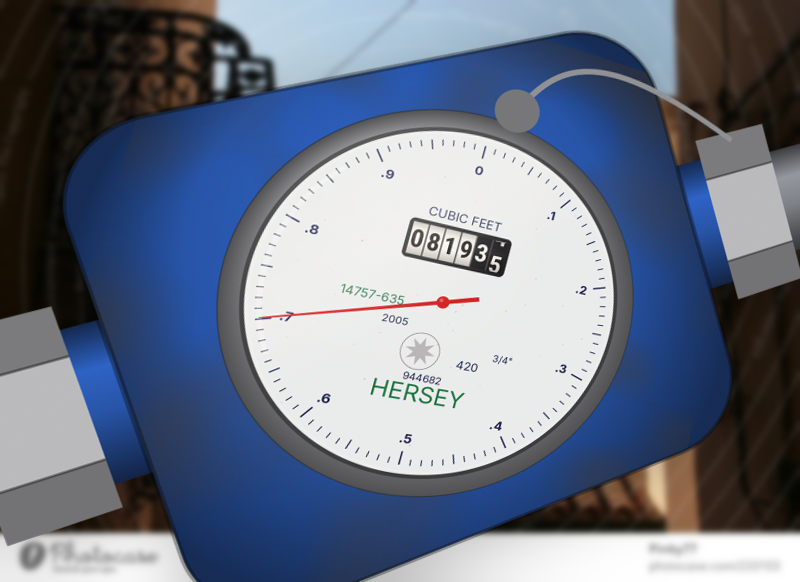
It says 81934.70 ft³
